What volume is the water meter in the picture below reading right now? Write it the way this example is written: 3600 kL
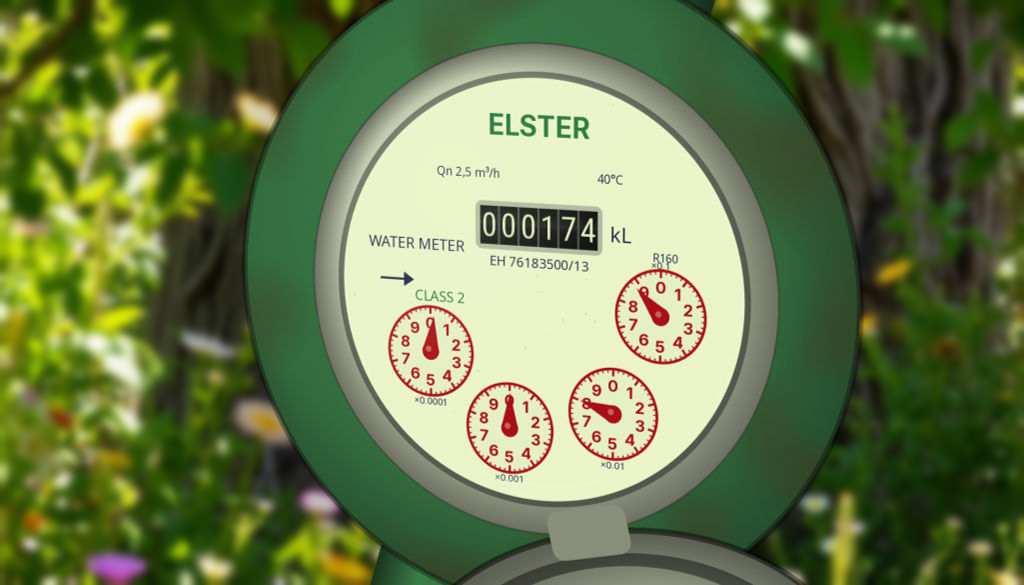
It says 174.8800 kL
